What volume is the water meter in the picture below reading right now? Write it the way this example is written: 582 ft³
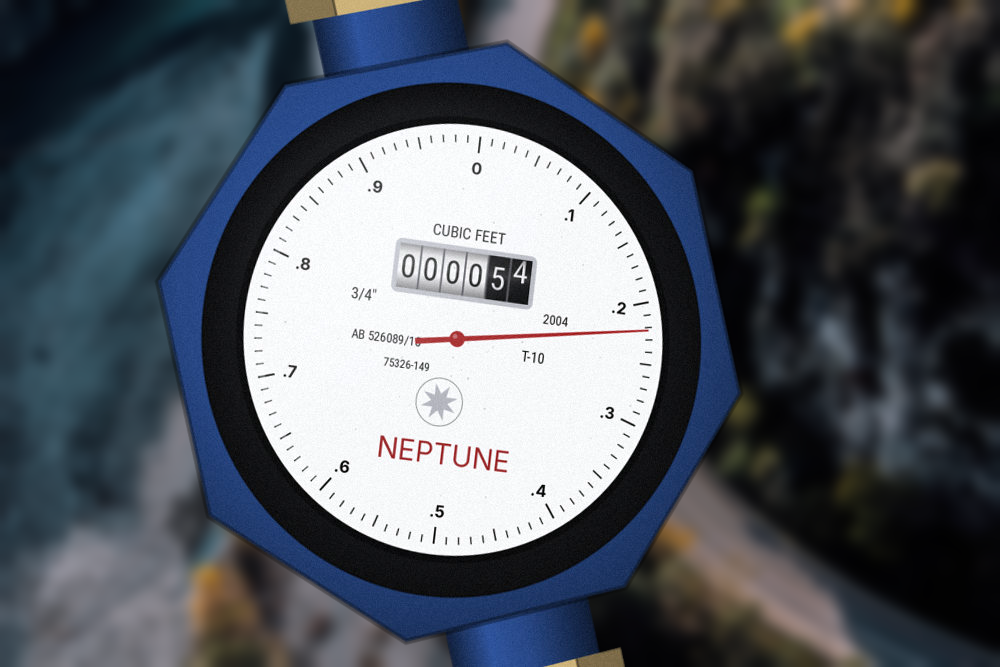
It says 54.22 ft³
